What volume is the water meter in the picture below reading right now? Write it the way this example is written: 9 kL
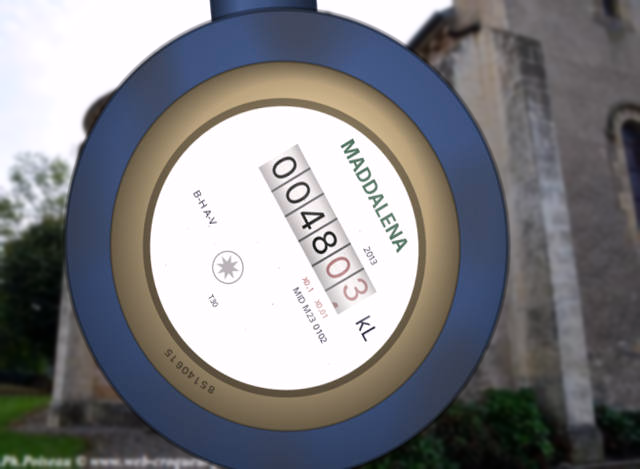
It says 48.03 kL
